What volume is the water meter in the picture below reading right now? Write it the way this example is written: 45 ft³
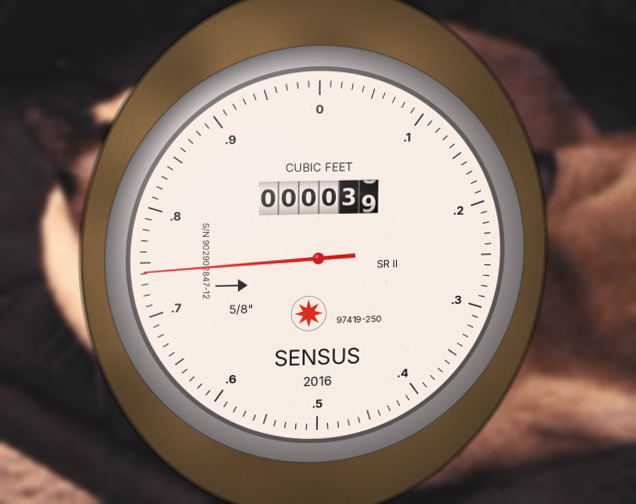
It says 38.74 ft³
